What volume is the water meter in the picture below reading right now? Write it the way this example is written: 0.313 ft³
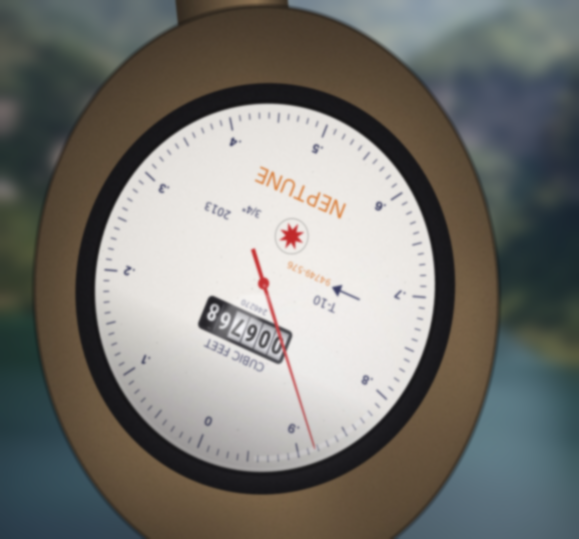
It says 6767.88 ft³
